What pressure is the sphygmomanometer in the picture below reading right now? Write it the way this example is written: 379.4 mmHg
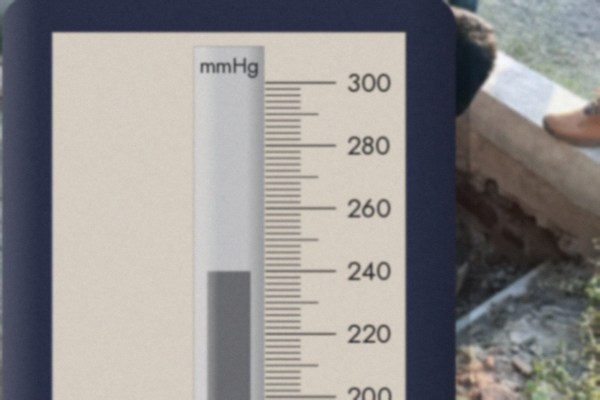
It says 240 mmHg
